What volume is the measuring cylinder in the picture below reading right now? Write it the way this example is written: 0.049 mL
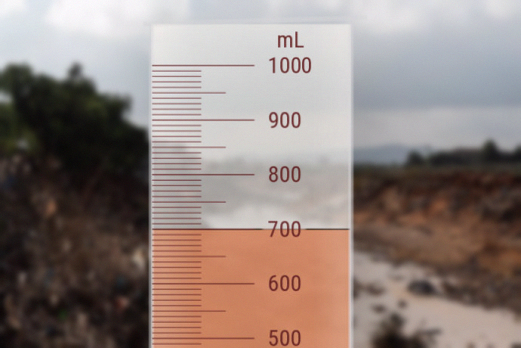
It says 700 mL
